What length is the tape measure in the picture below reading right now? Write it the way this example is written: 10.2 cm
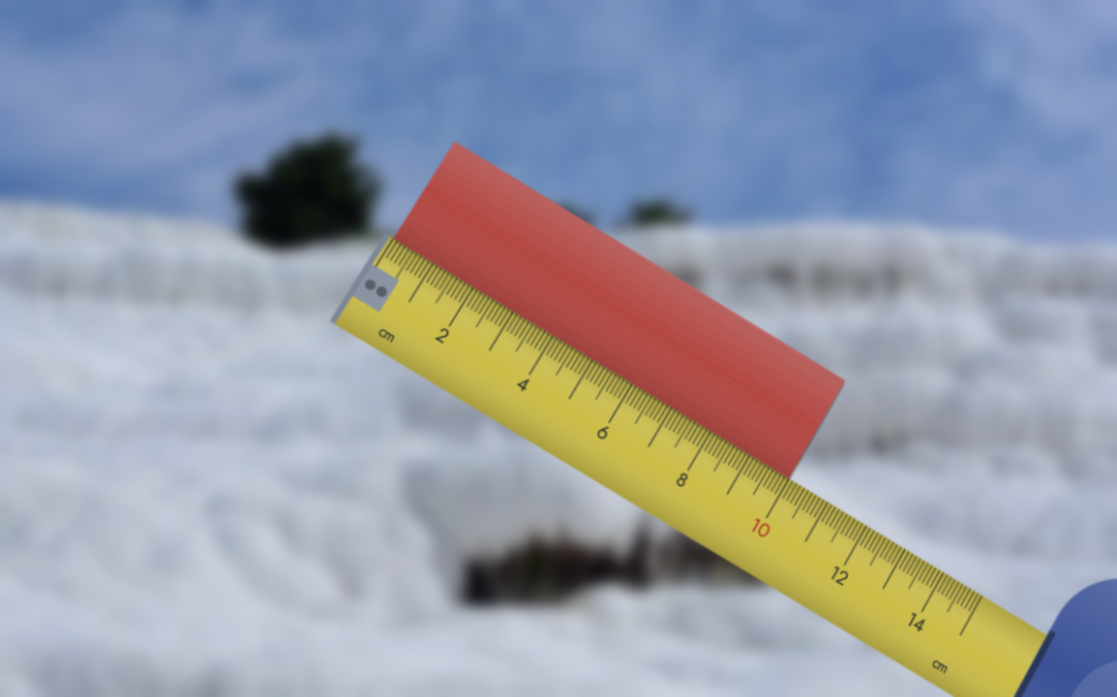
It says 10 cm
